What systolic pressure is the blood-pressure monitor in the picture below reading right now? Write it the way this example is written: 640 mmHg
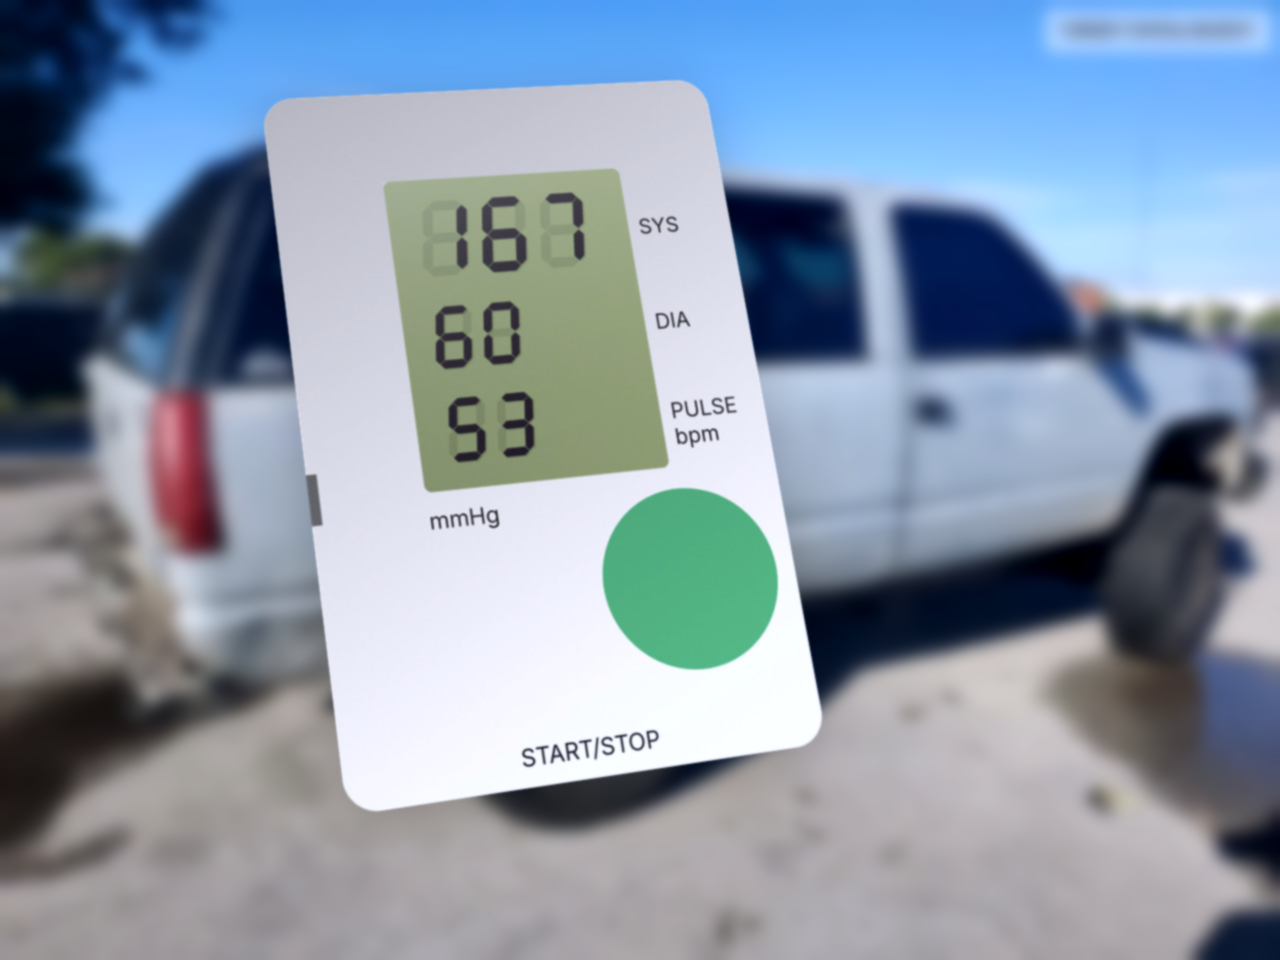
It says 167 mmHg
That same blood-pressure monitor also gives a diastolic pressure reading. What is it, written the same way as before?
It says 60 mmHg
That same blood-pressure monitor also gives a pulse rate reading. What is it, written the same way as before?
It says 53 bpm
